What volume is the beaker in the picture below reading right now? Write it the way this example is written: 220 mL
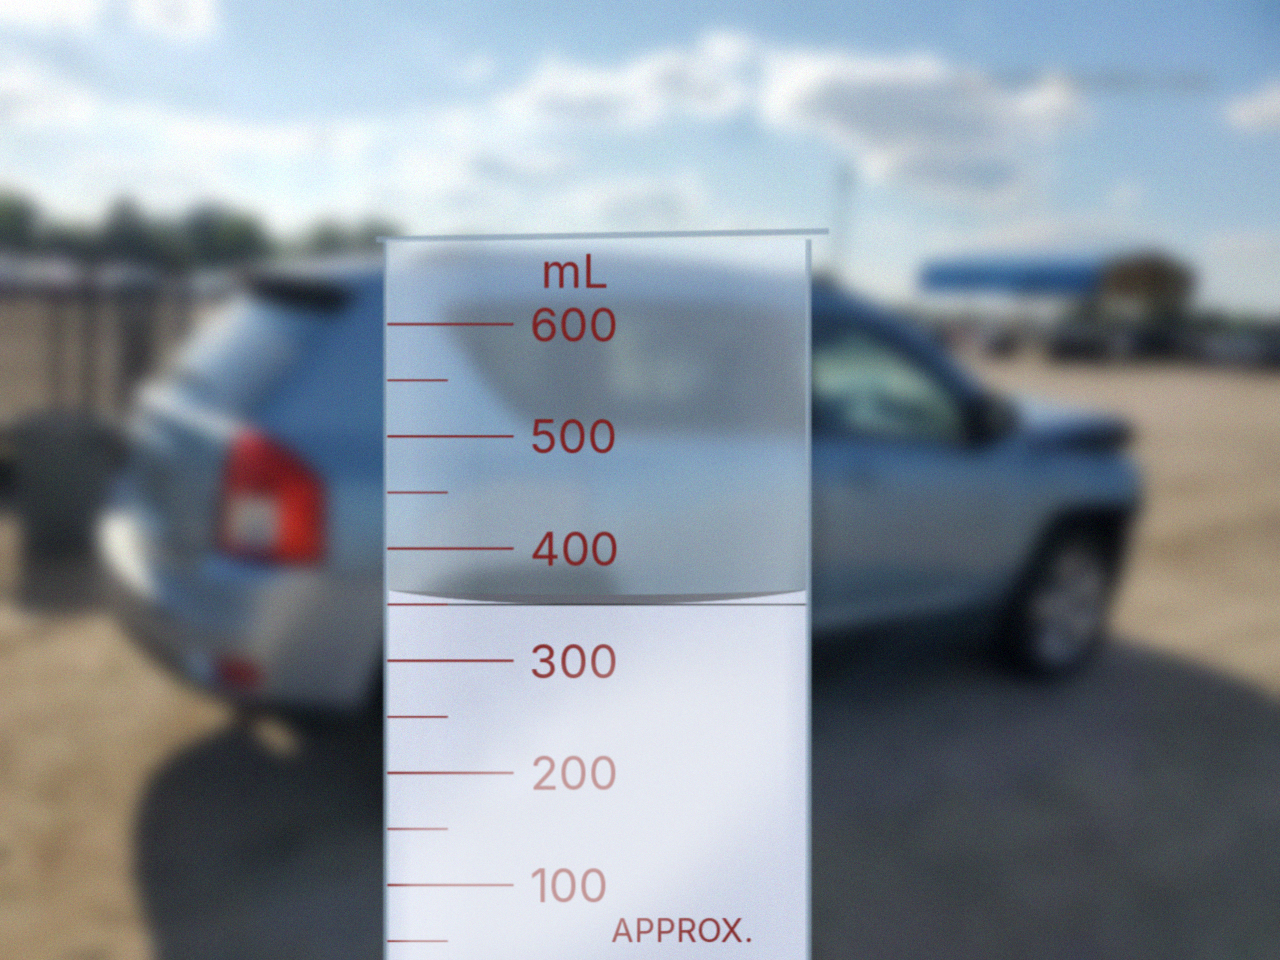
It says 350 mL
